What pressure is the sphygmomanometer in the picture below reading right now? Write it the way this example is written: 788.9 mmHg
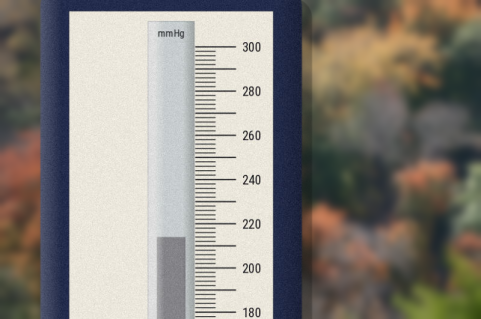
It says 214 mmHg
